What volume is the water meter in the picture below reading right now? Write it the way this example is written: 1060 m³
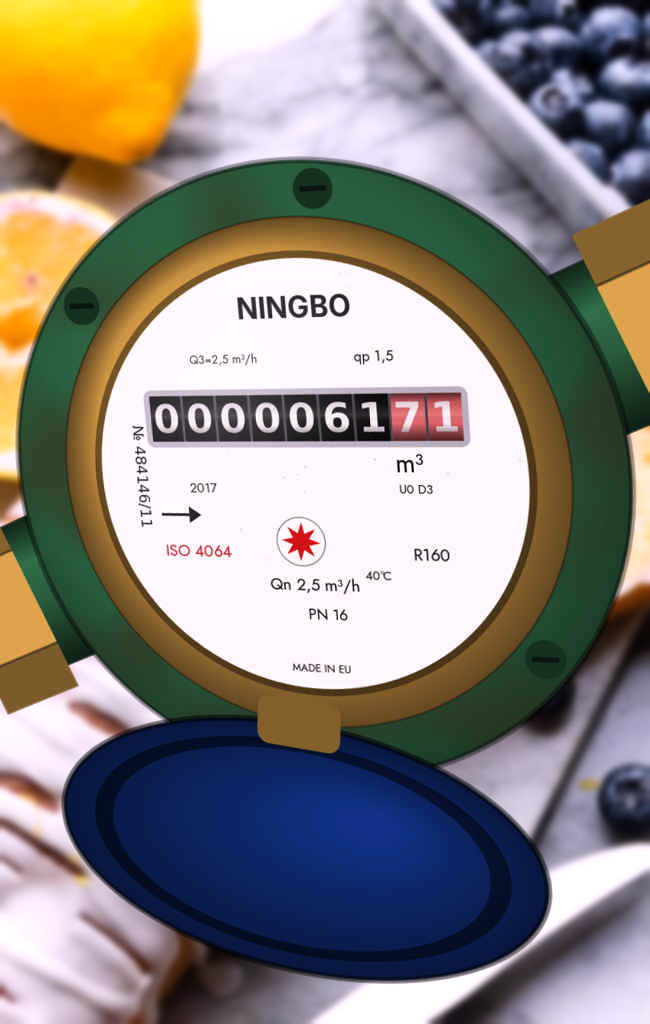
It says 61.71 m³
